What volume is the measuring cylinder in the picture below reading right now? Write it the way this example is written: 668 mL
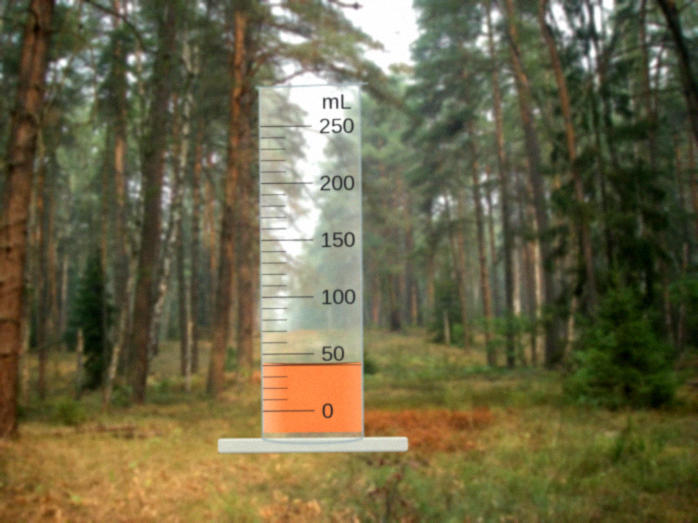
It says 40 mL
